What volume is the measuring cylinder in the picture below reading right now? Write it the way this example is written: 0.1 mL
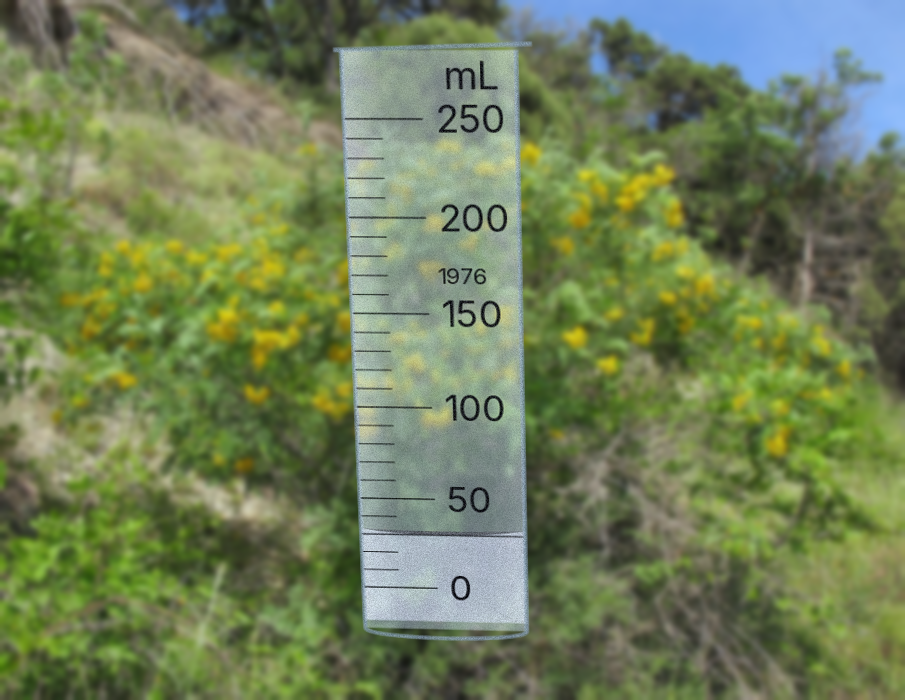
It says 30 mL
